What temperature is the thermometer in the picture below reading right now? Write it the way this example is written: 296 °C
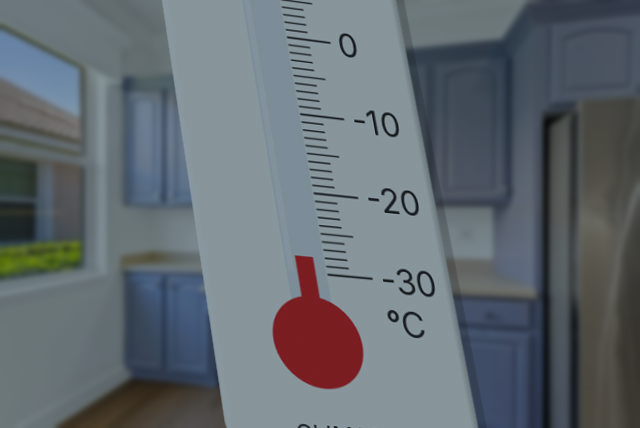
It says -28 °C
